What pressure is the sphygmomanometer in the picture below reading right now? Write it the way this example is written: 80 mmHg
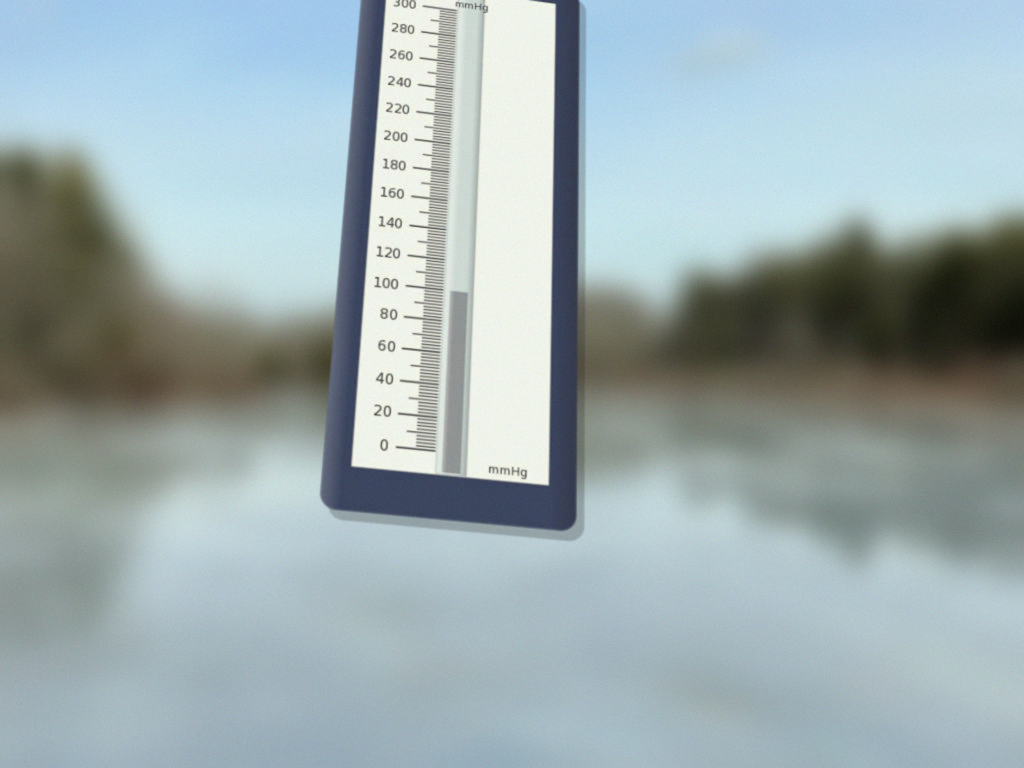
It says 100 mmHg
